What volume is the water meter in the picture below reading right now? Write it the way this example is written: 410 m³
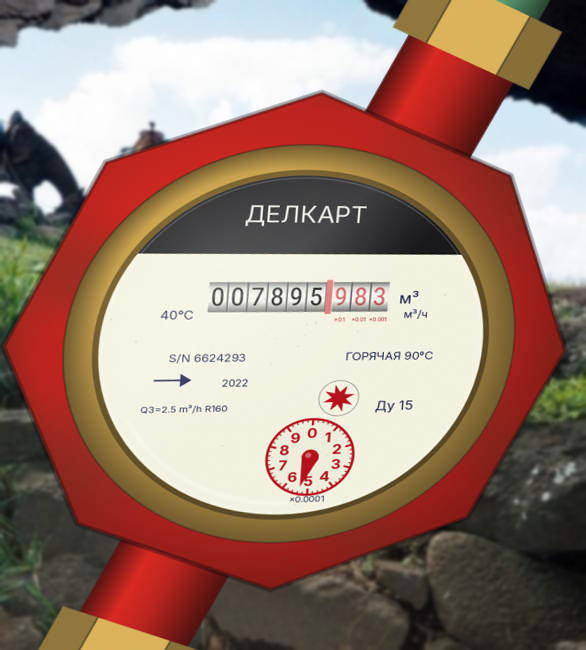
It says 7895.9835 m³
